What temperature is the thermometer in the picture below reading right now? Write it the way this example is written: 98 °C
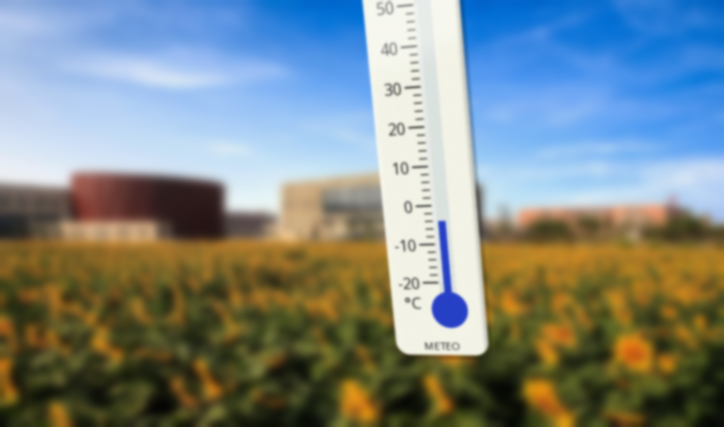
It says -4 °C
